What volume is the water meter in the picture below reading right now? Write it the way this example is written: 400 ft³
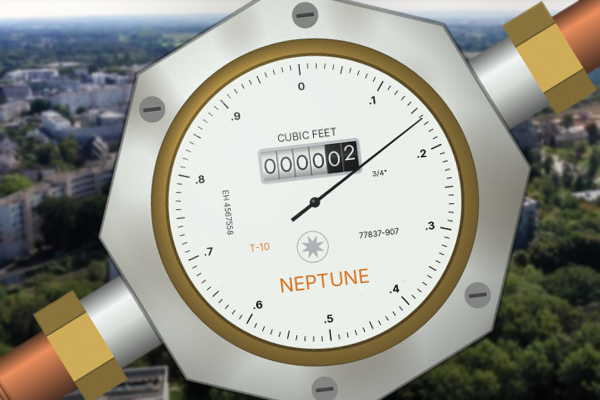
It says 2.16 ft³
